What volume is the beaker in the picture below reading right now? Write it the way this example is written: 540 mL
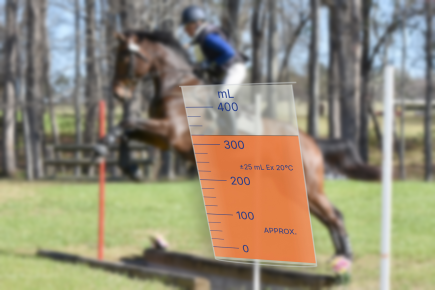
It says 325 mL
